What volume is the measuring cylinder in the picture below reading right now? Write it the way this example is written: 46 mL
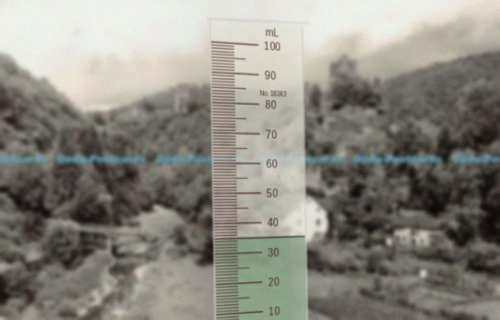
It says 35 mL
